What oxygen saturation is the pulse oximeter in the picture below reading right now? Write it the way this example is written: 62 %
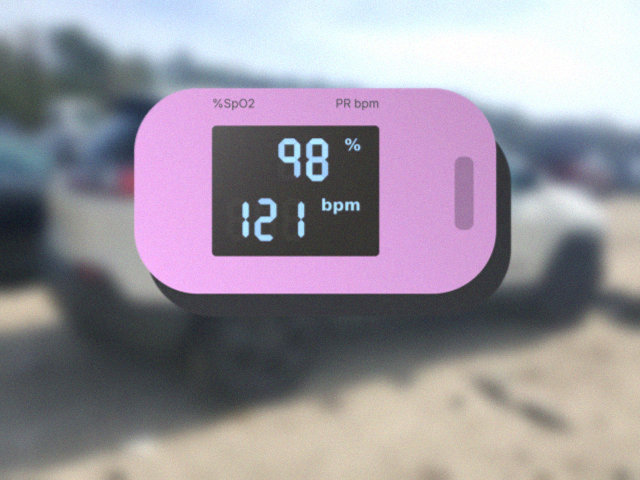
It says 98 %
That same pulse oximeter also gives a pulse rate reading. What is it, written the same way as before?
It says 121 bpm
